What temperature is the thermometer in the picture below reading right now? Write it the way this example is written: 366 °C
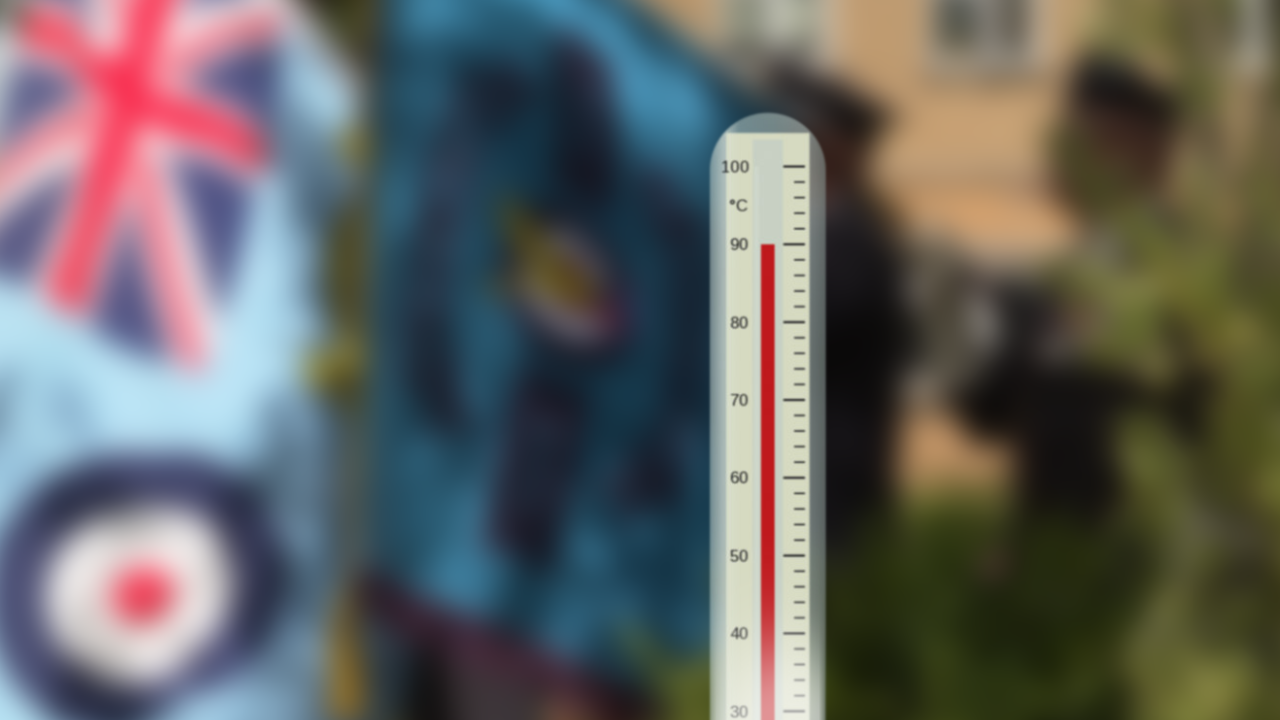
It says 90 °C
